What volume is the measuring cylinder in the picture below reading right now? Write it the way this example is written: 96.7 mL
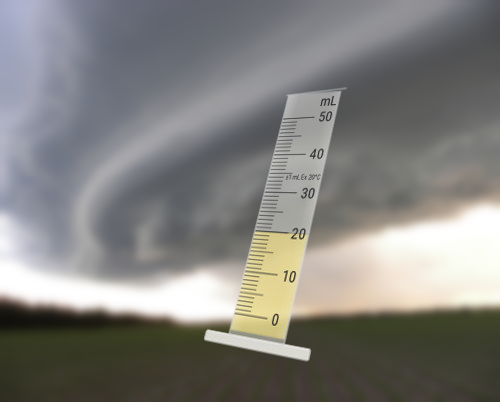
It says 20 mL
